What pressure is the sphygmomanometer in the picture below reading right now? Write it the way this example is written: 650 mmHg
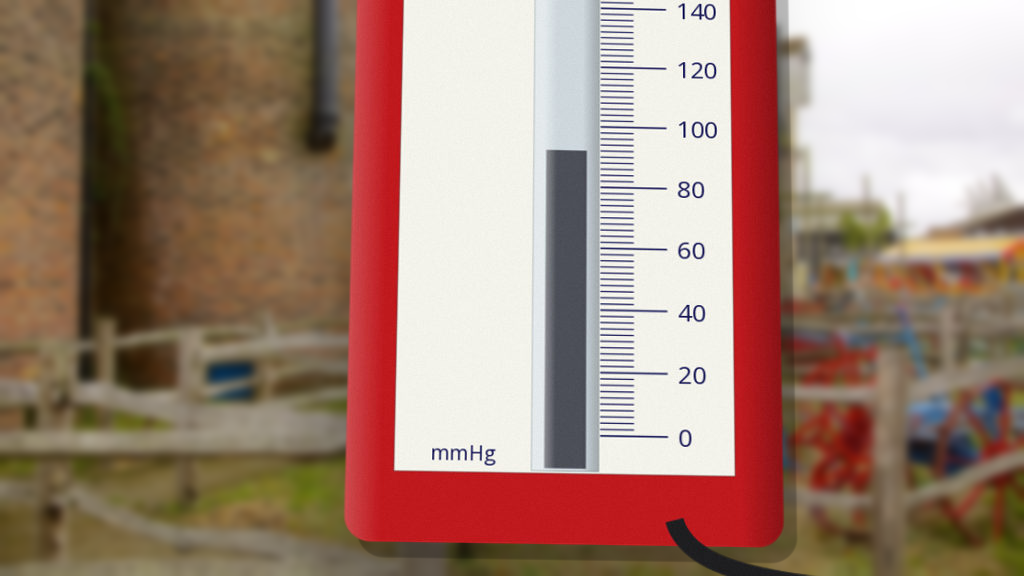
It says 92 mmHg
